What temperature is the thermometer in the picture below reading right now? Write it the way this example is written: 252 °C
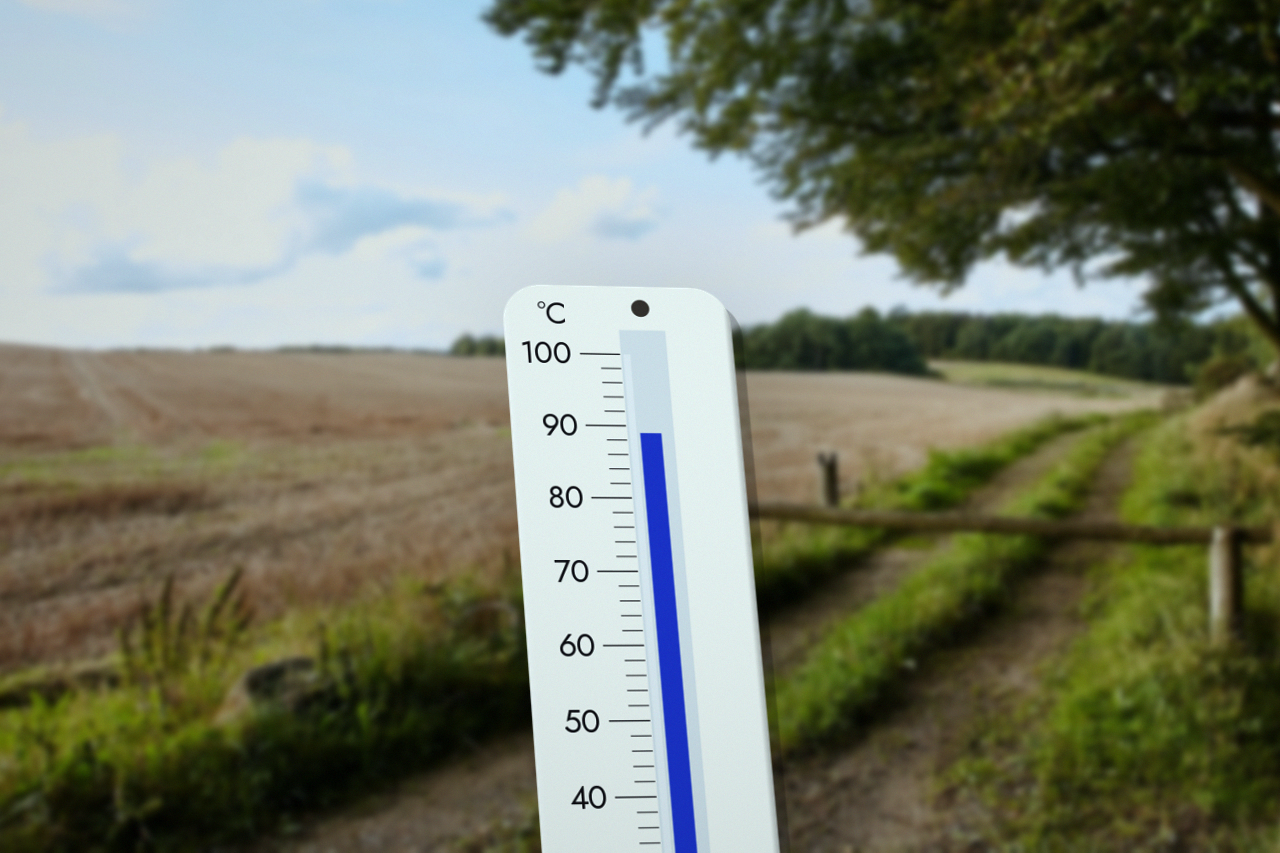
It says 89 °C
